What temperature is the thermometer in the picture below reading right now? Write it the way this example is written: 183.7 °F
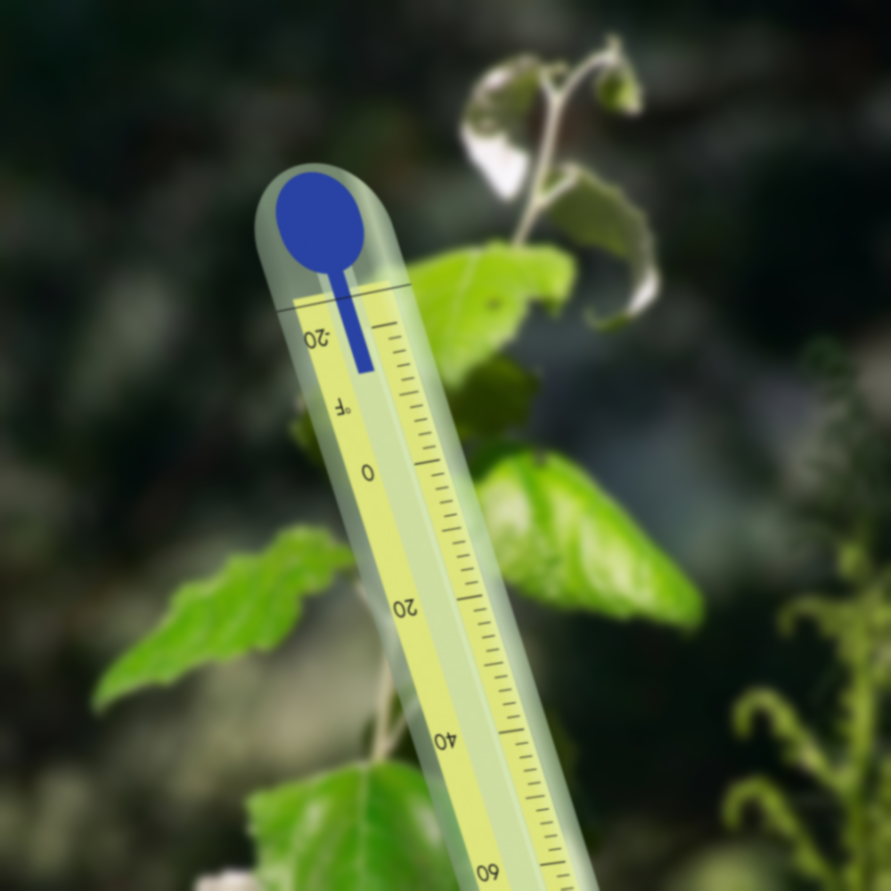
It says -14 °F
